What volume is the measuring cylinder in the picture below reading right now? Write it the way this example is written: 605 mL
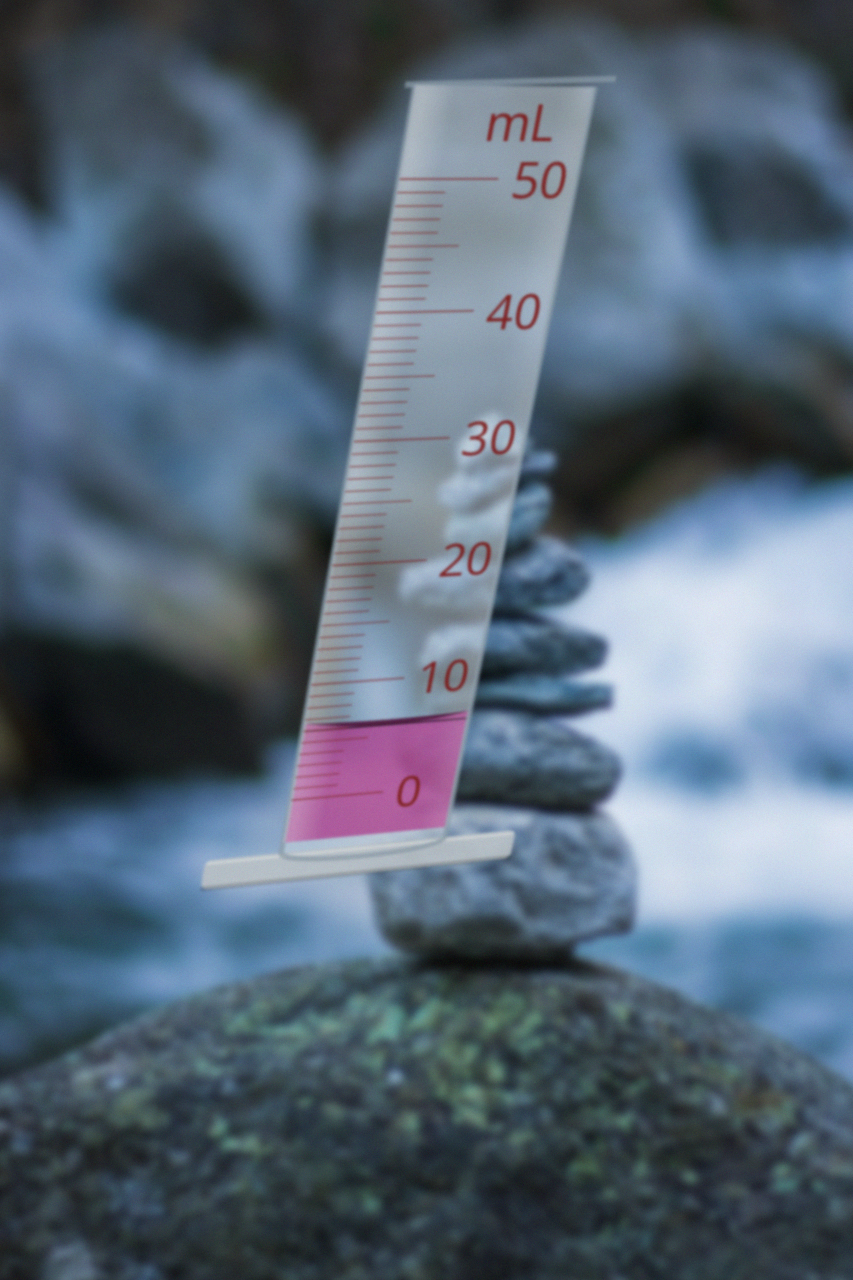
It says 6 mL
